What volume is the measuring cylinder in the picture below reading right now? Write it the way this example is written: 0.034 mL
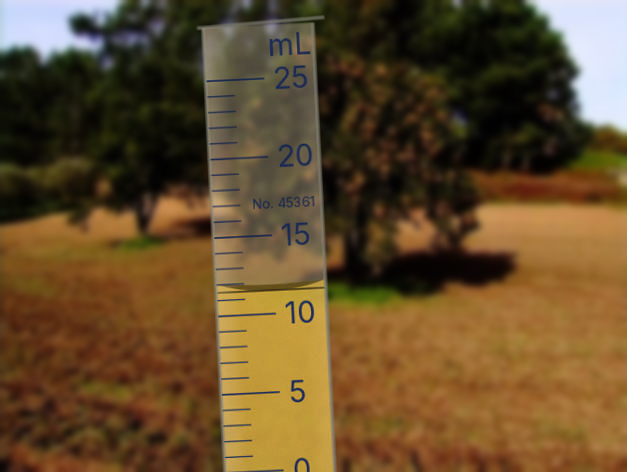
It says 11.5 mL
